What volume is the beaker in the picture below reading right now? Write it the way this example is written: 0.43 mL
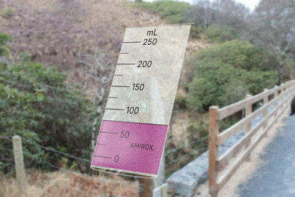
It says 75 mL
